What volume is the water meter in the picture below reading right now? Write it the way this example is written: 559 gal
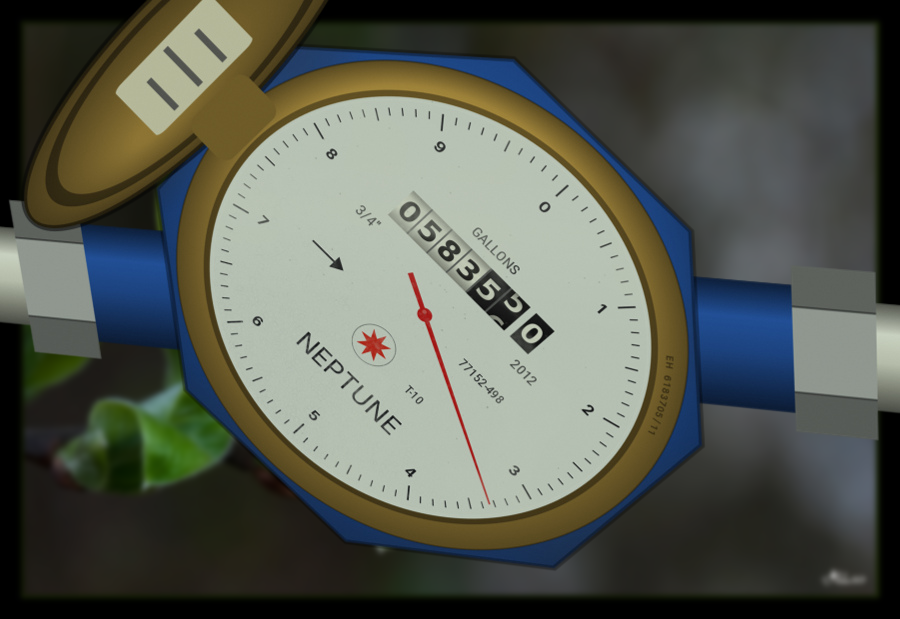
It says 583553.3 gal
